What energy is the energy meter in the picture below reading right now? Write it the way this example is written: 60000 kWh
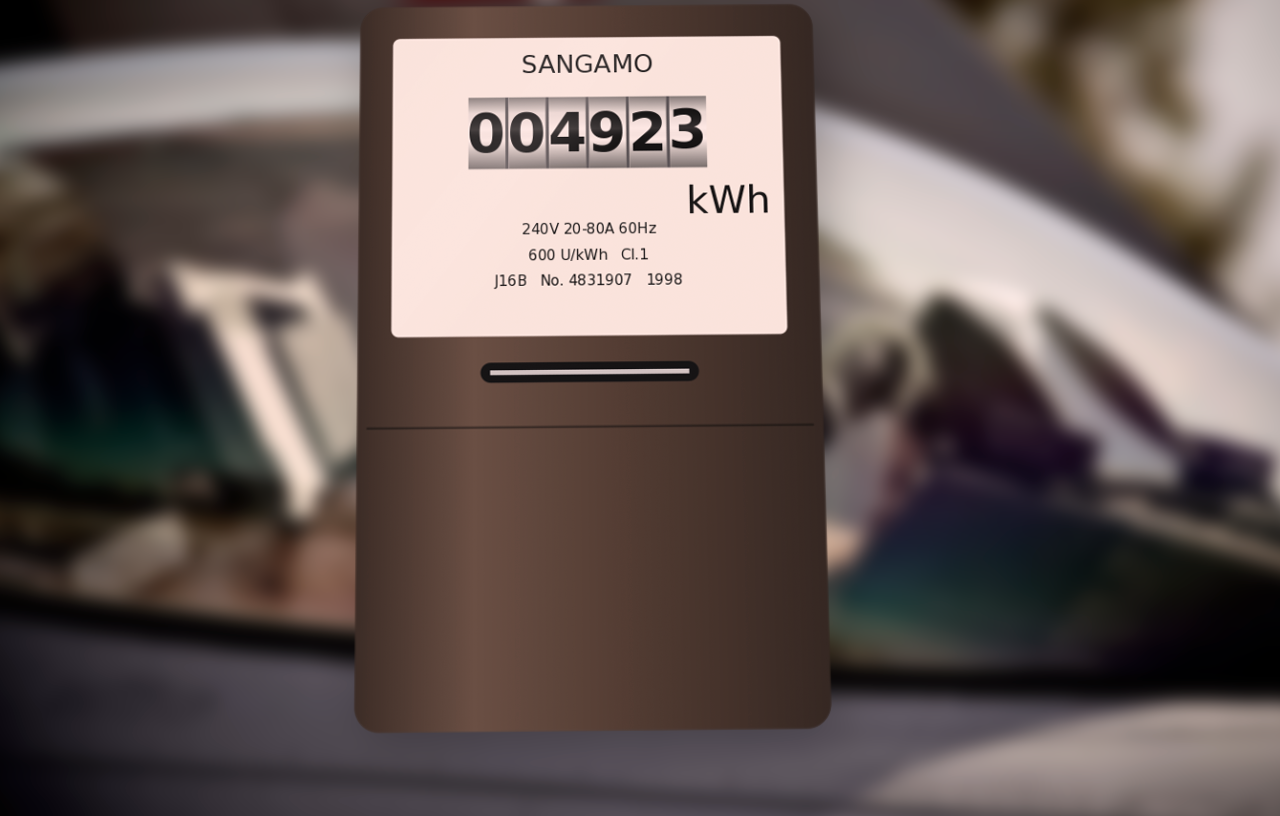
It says 4923 kWh
